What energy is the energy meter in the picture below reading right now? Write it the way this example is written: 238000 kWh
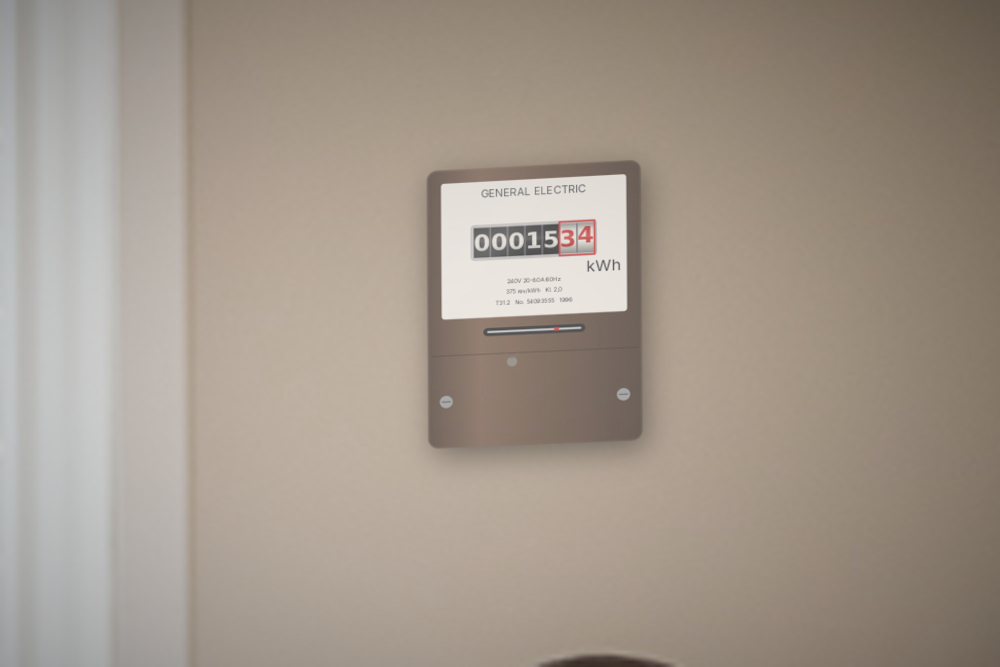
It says 15.34 kWh
